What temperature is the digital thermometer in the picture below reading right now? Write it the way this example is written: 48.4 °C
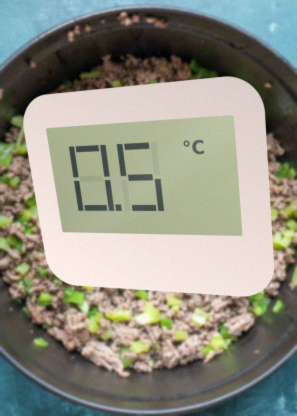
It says 0.5 °C
